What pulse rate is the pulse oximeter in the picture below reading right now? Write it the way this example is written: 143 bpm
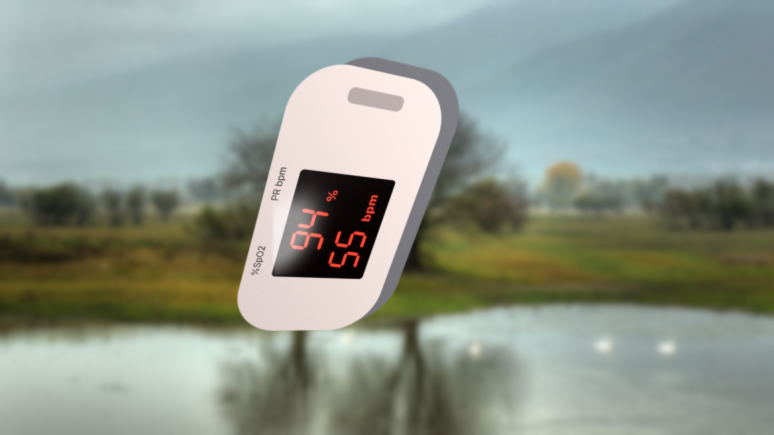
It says 55 bpm
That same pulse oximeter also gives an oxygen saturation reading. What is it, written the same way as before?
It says 94 %
